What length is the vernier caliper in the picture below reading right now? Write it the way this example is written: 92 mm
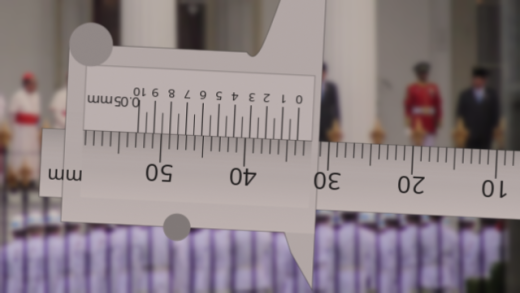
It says 33.8 mm
